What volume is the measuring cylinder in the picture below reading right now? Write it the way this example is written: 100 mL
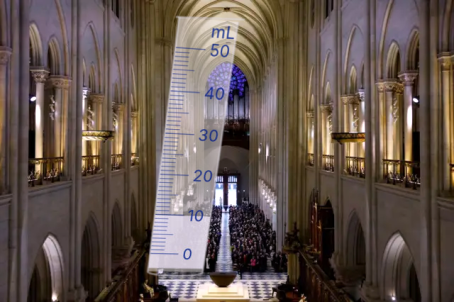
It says 10 mL
